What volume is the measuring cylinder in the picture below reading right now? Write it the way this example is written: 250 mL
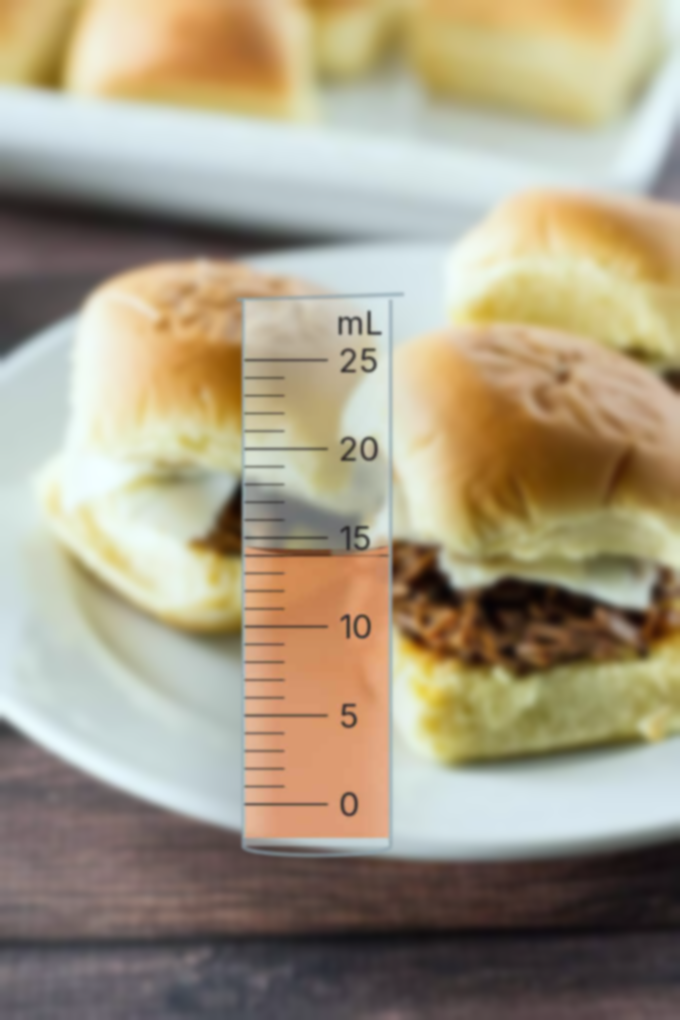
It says 14 mL
